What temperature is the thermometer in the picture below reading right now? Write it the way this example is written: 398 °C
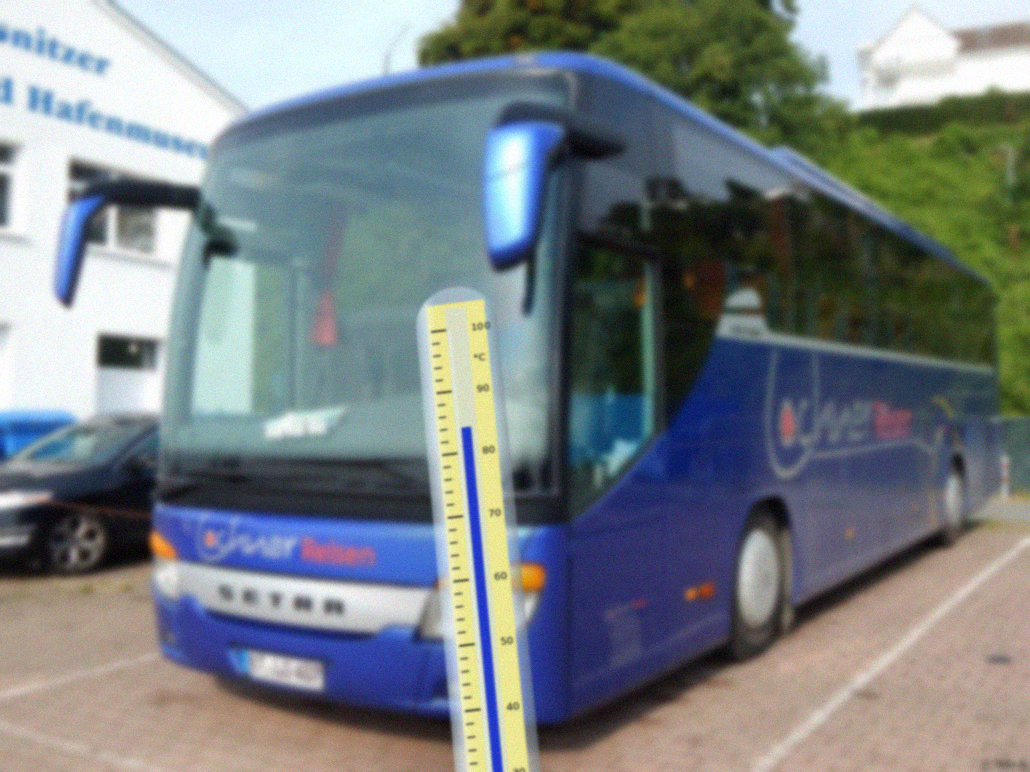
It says 84 °C
